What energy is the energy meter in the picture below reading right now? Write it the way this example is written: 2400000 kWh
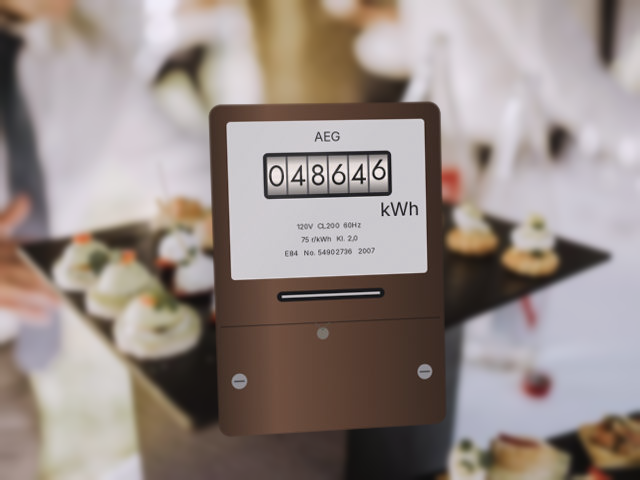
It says 48646 kWh
